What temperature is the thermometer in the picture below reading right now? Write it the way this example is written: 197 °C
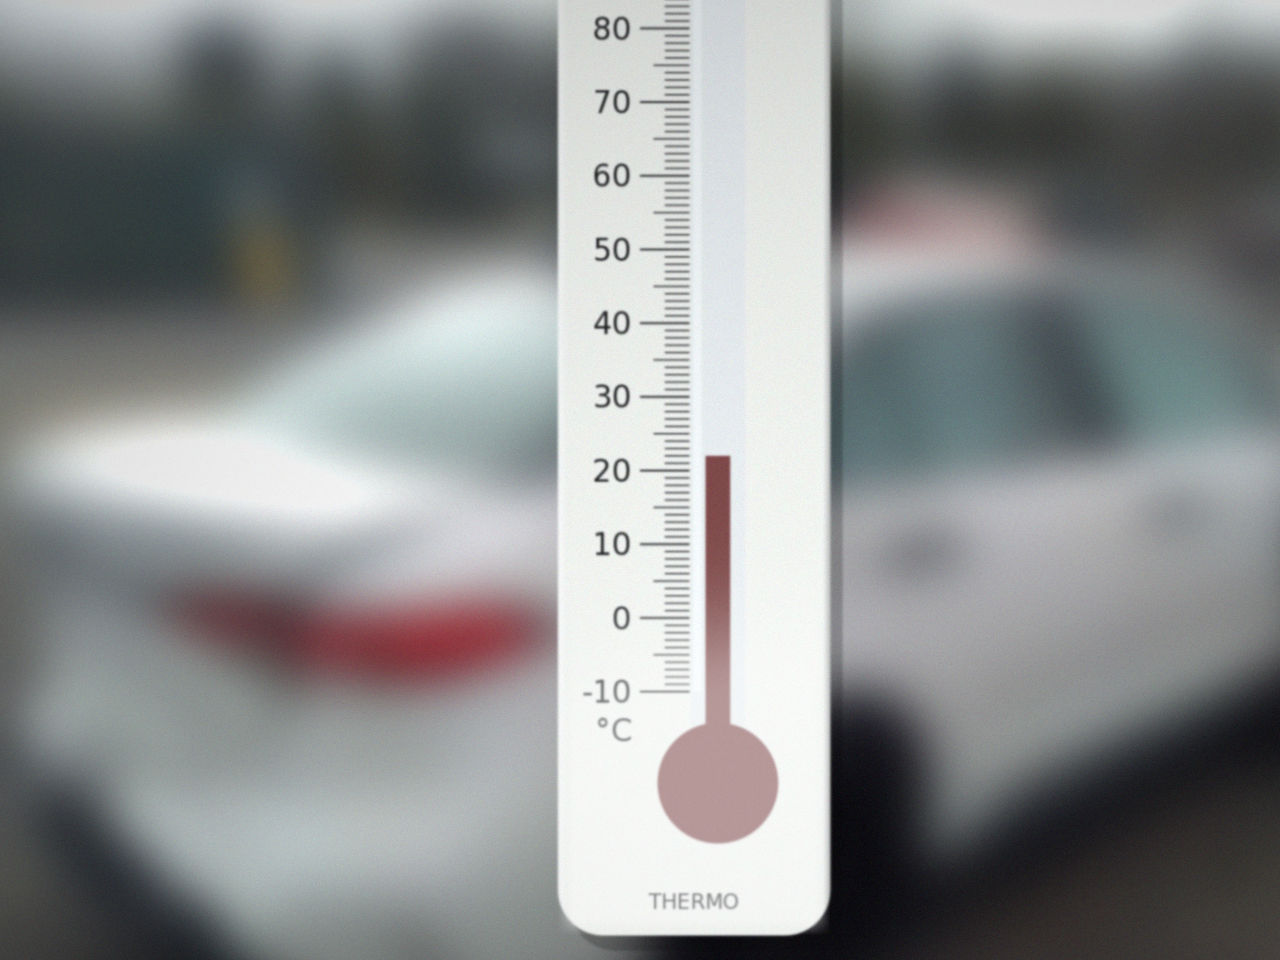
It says 22 °C
